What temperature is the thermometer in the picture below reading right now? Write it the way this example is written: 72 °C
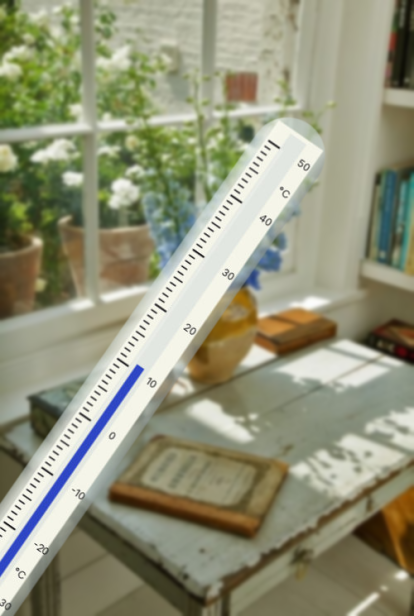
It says 11 °C
